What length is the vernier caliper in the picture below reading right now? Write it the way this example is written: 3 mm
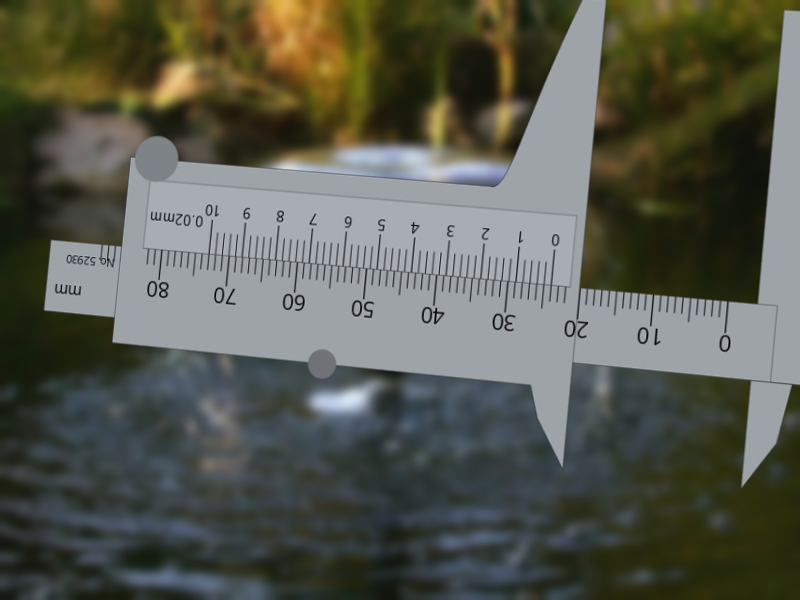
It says 24.0 mm
